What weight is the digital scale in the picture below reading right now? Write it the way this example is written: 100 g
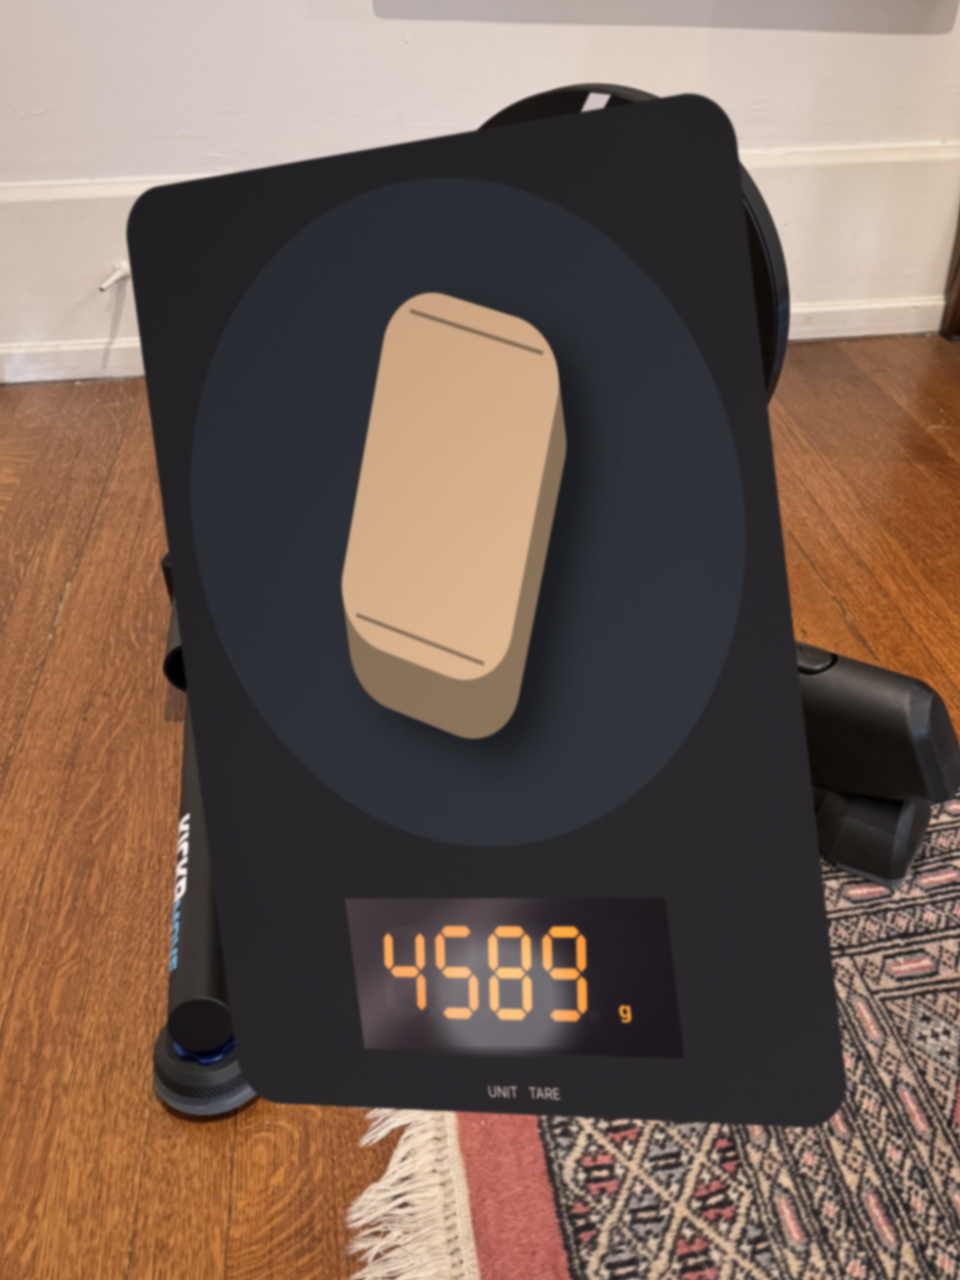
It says 4589 g
